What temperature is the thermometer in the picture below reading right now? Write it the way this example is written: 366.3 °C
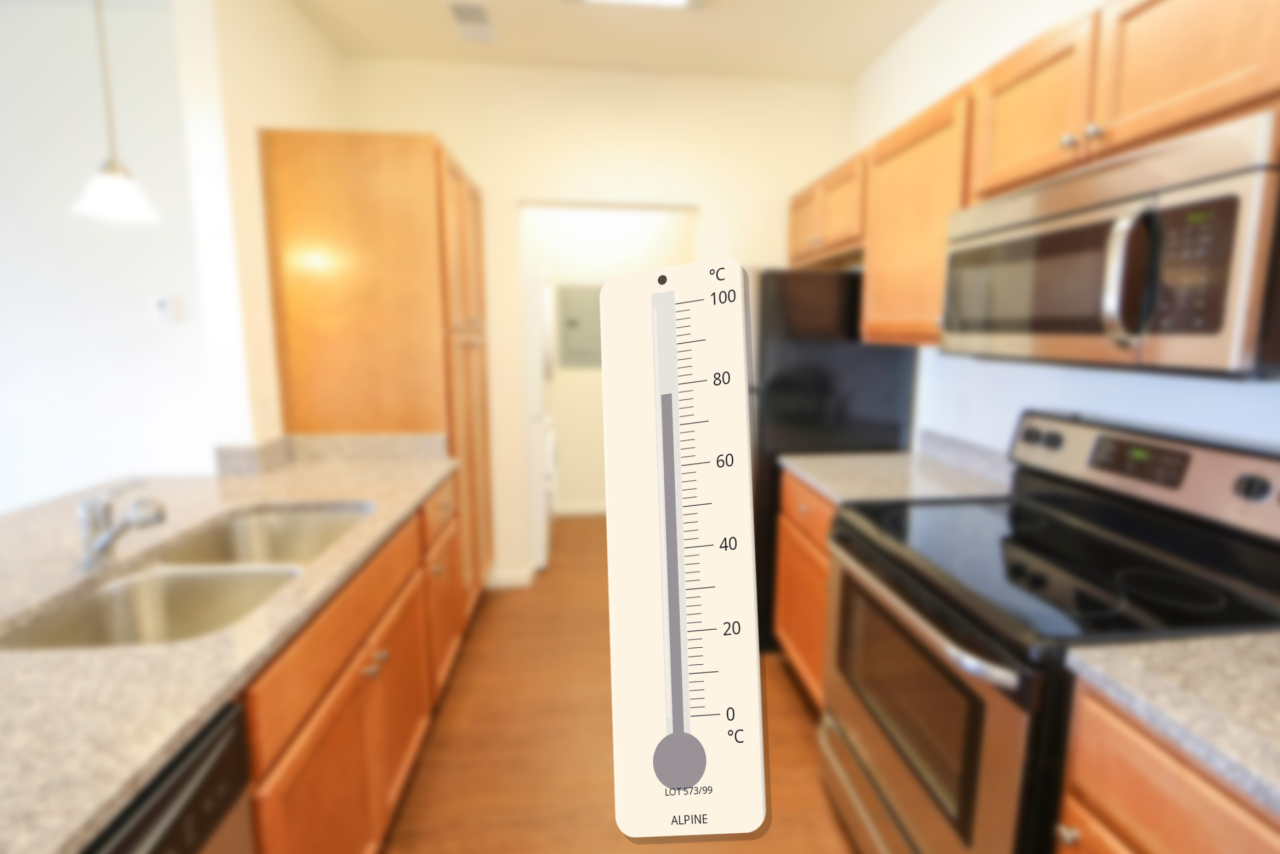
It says 78 °C
